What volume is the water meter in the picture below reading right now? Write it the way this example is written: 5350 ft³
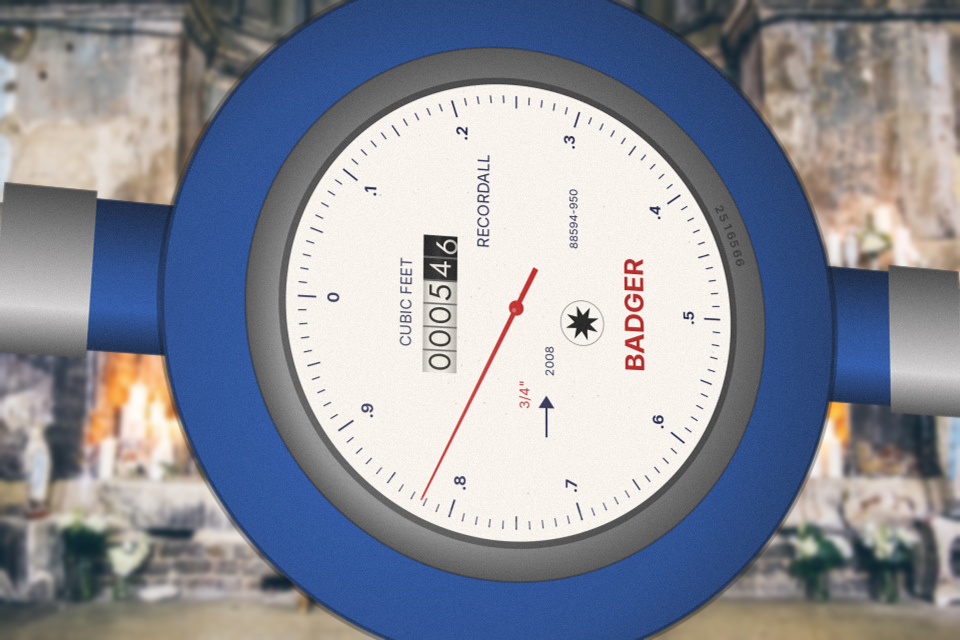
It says 545.82 ft³
